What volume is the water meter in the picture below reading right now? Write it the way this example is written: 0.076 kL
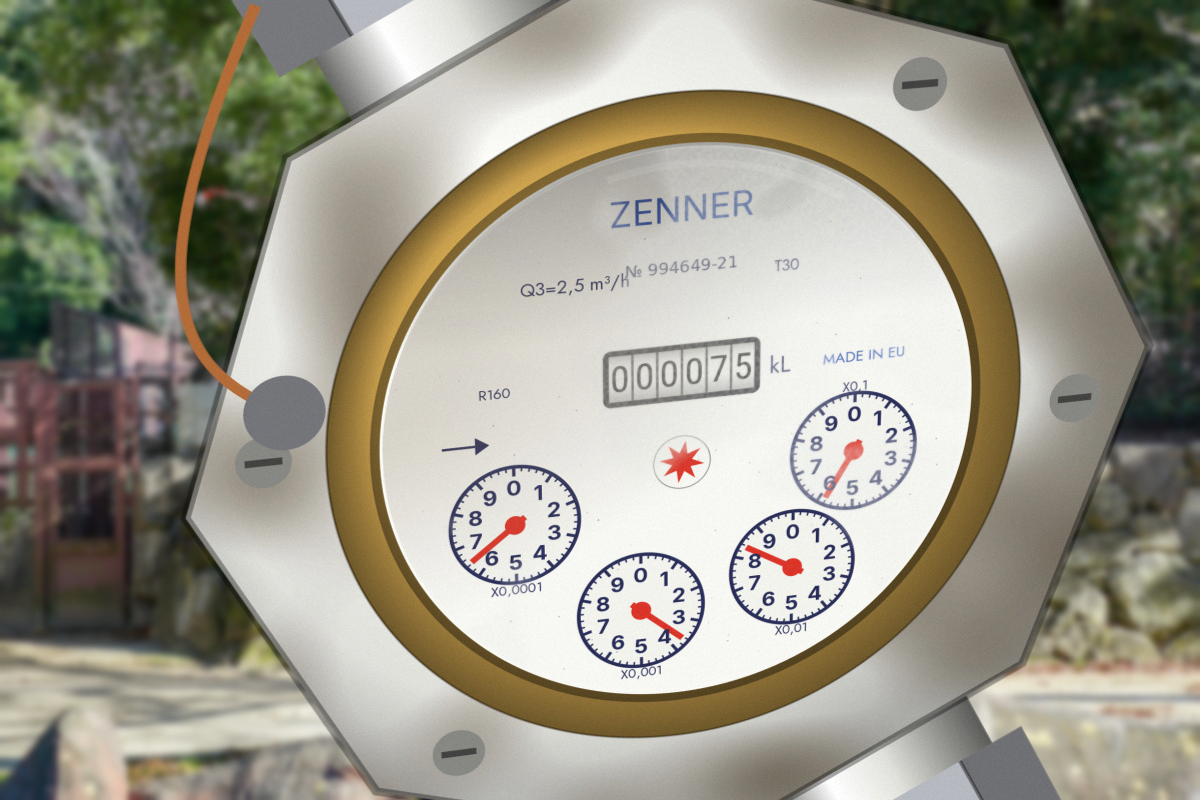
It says 75.5836 kL
